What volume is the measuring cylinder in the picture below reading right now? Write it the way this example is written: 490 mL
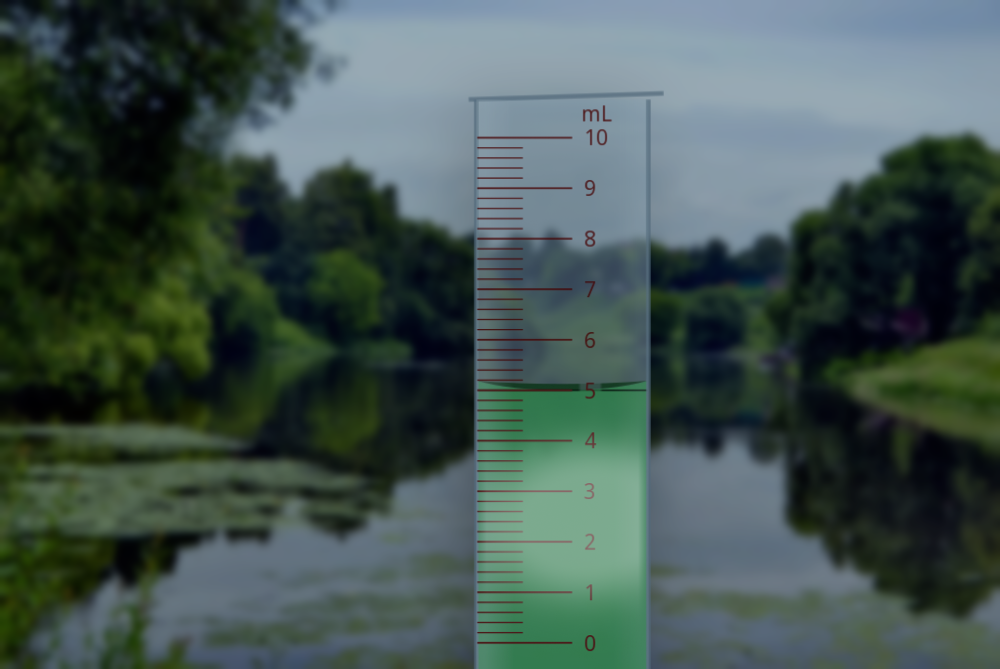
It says 5 mL
